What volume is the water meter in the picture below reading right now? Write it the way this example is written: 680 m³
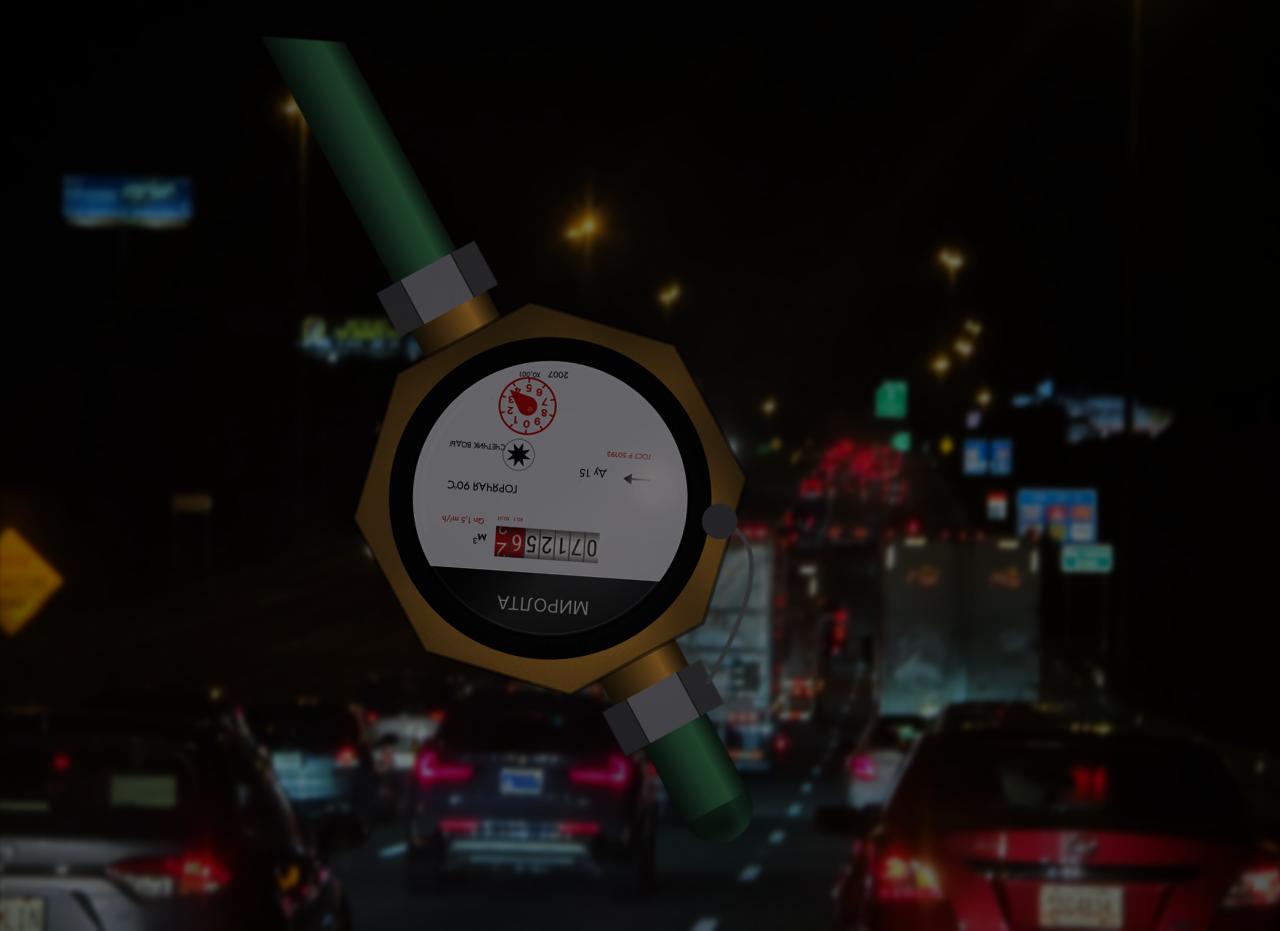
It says 7125.623 m³
